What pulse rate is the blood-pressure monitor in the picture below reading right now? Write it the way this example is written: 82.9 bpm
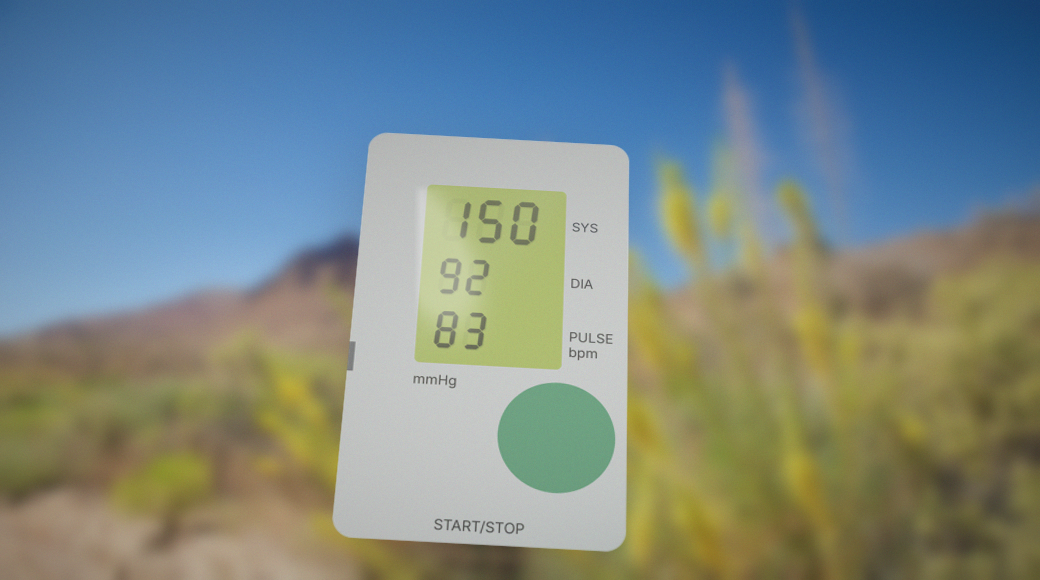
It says 83 bpm
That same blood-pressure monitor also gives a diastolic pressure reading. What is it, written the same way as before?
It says 92 mmHg
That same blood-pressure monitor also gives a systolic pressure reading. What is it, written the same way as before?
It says 150 mmHg
